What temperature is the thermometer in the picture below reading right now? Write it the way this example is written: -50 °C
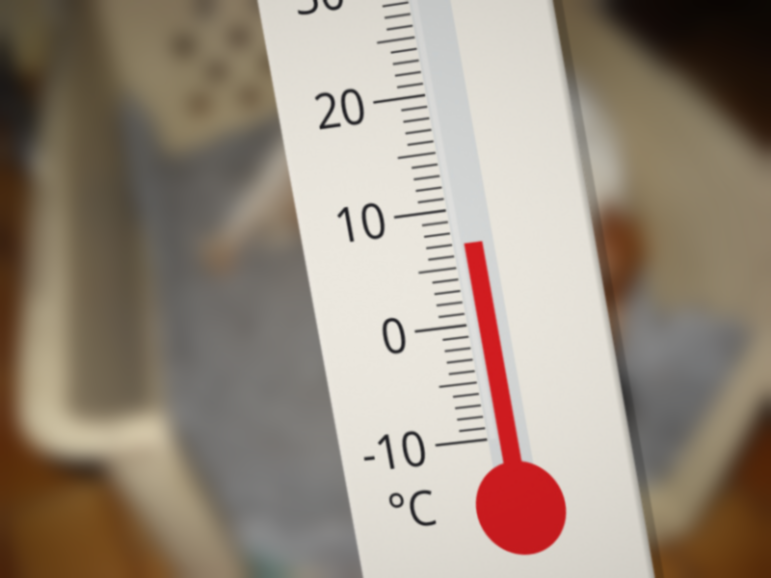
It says 7 °C
